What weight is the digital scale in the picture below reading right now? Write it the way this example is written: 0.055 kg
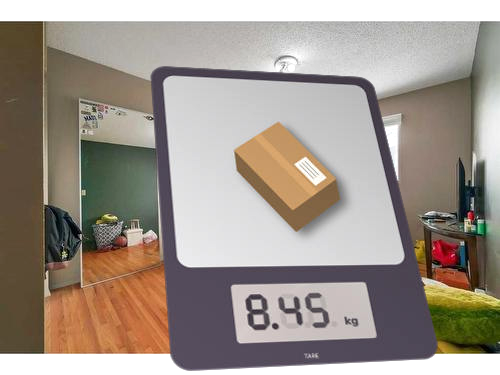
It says 8.45 kg
